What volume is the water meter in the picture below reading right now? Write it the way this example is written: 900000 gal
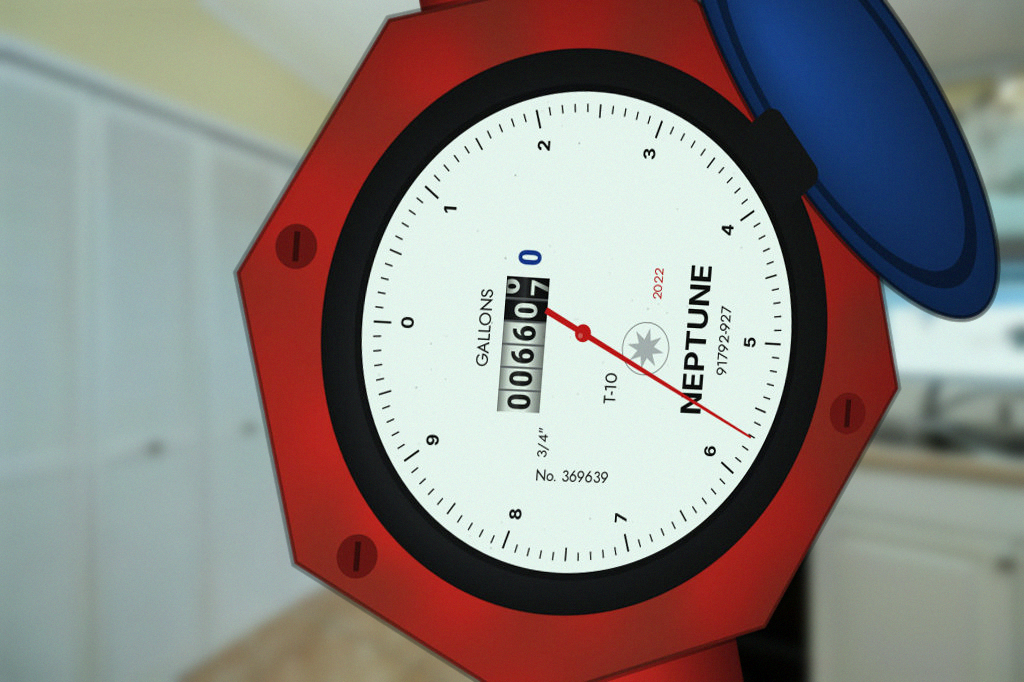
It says 66065.7 gal
